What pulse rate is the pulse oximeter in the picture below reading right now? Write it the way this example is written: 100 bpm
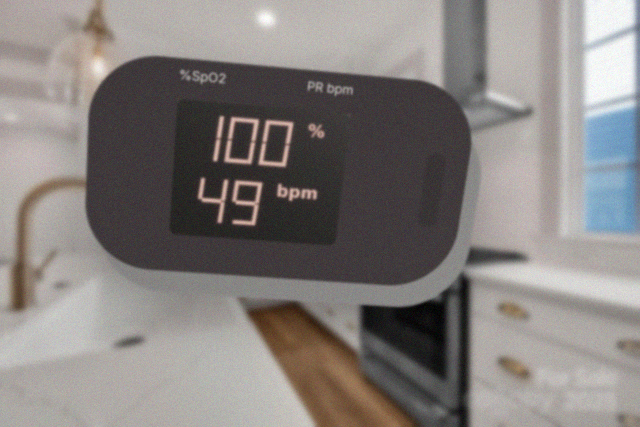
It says 49 bpm
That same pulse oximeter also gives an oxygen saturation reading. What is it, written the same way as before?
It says 100 %
